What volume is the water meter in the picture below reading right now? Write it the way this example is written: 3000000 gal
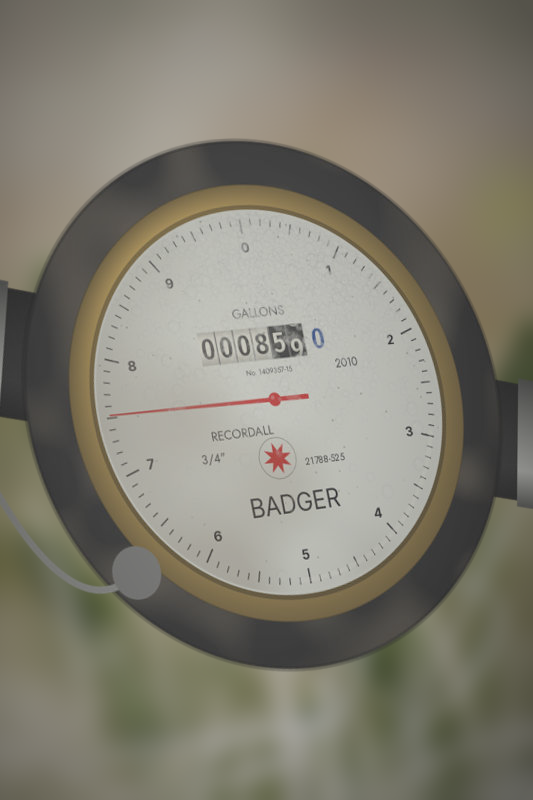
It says 8587.5 gal
